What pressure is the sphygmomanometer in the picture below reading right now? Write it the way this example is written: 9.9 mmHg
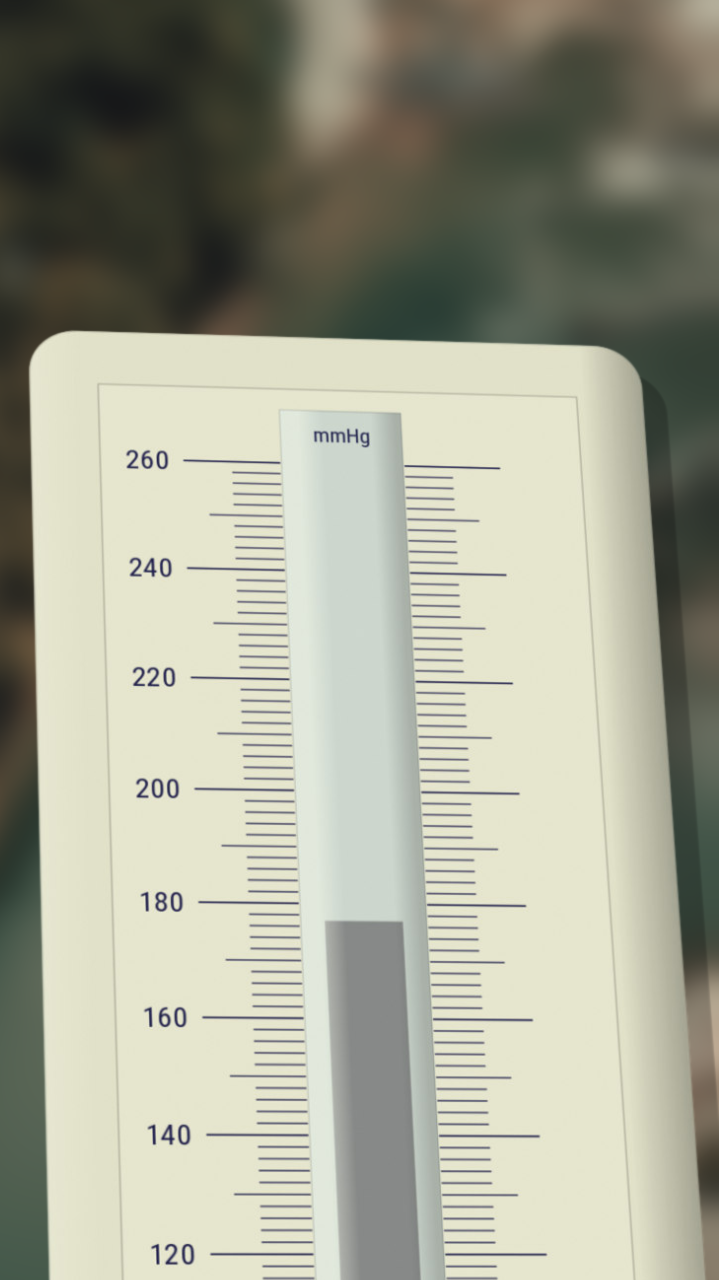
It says 177 mmHg
